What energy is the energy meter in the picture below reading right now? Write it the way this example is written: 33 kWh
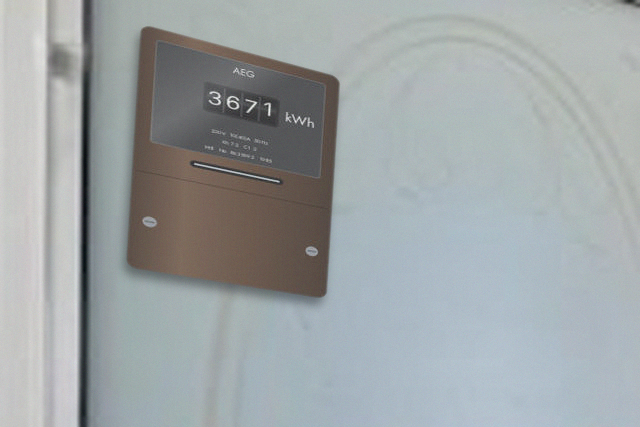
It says 3671 kWh
